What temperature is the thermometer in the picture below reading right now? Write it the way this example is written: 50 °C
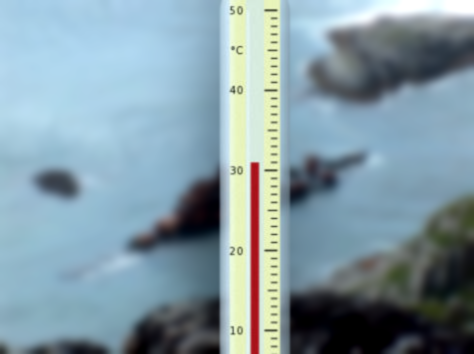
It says 31 °C
